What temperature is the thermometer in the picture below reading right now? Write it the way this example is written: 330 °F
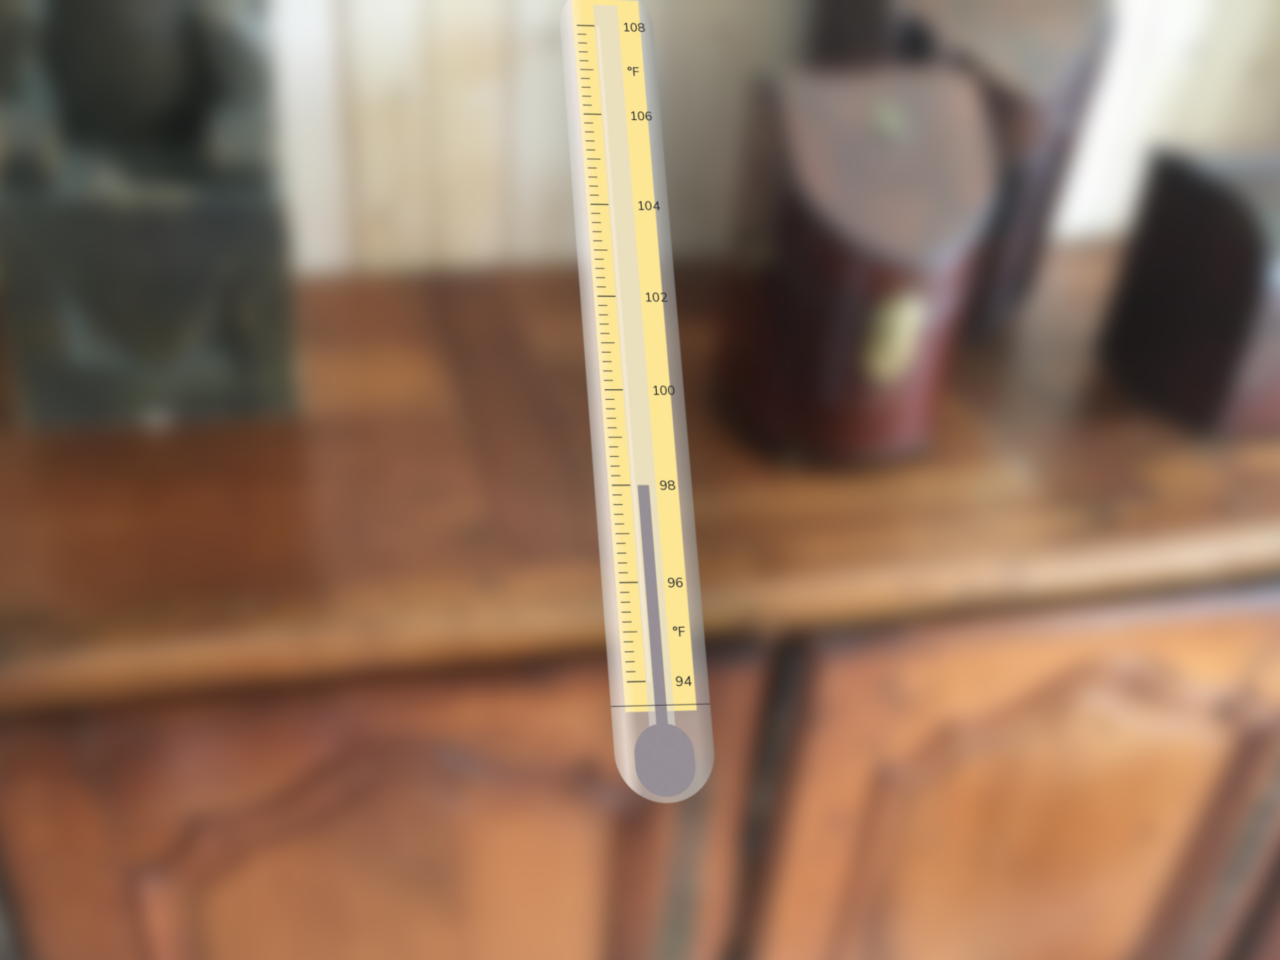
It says 98 °F
